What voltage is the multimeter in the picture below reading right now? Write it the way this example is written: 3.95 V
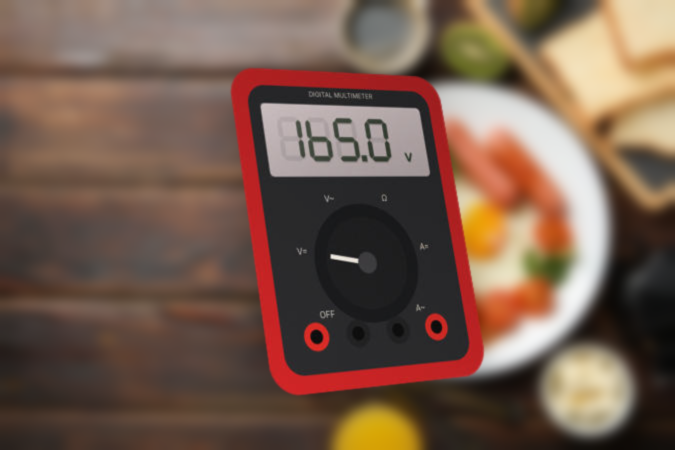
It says 165.0 V
